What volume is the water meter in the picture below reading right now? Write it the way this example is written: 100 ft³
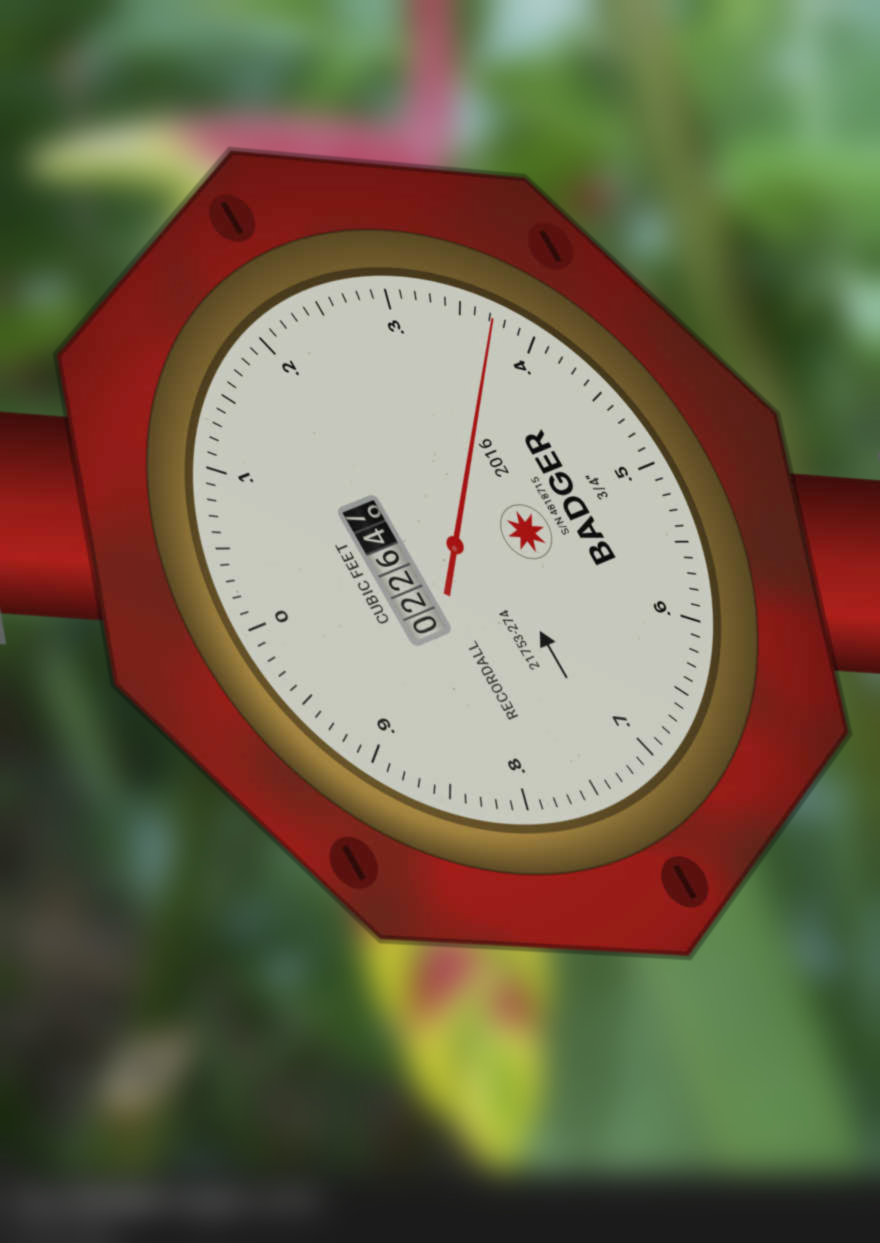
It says 22647.37 ft³
